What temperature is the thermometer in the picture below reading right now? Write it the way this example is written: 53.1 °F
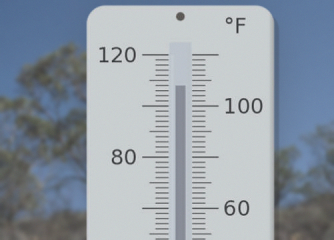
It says 108 °F
